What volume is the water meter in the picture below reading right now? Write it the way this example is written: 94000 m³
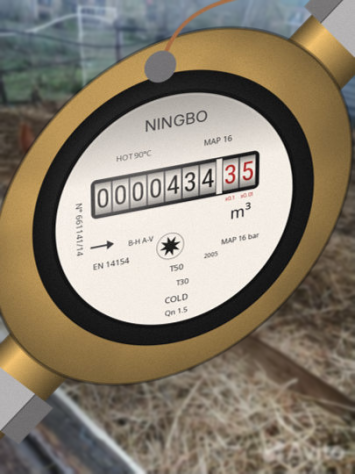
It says 434.35 m³
